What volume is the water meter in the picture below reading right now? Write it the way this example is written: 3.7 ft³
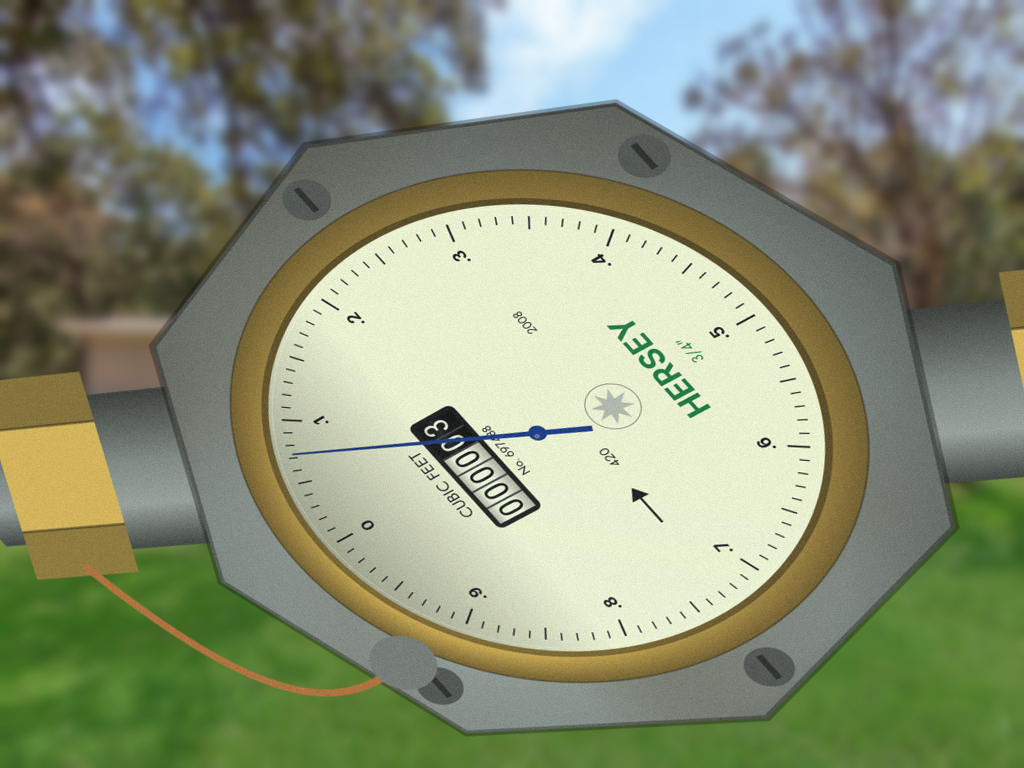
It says 3.07 ft³
